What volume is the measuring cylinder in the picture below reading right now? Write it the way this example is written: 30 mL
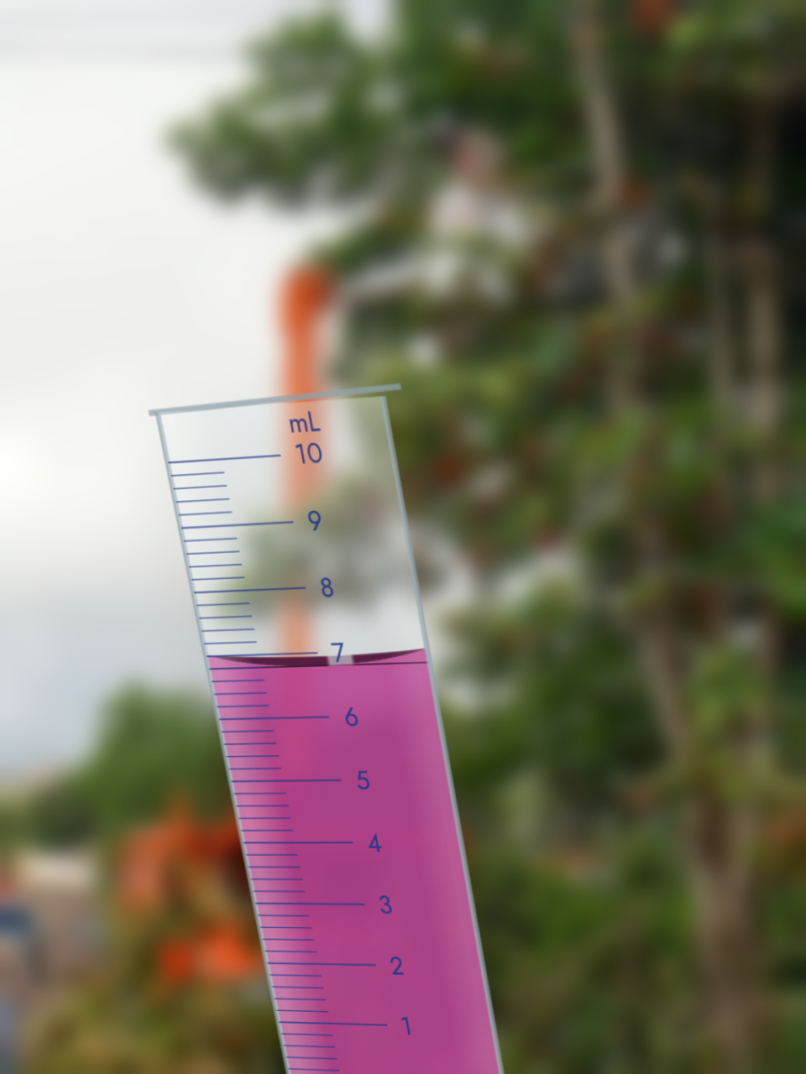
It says 6.8 mL
